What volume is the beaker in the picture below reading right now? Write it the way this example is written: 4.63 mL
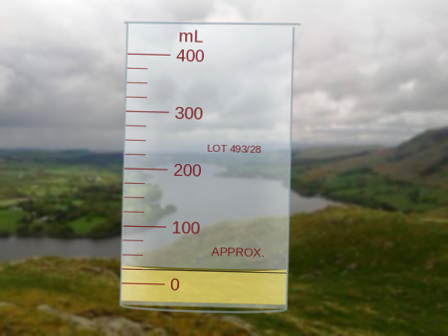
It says 25 mL
